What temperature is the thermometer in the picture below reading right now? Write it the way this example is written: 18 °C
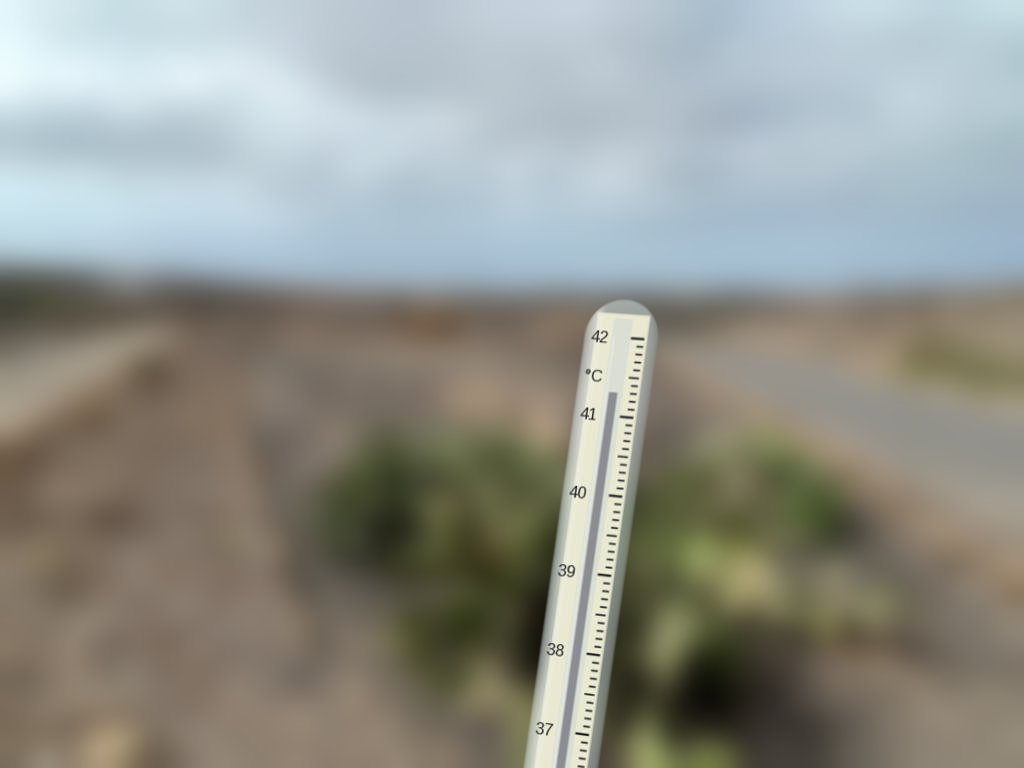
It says 41.3 °C
